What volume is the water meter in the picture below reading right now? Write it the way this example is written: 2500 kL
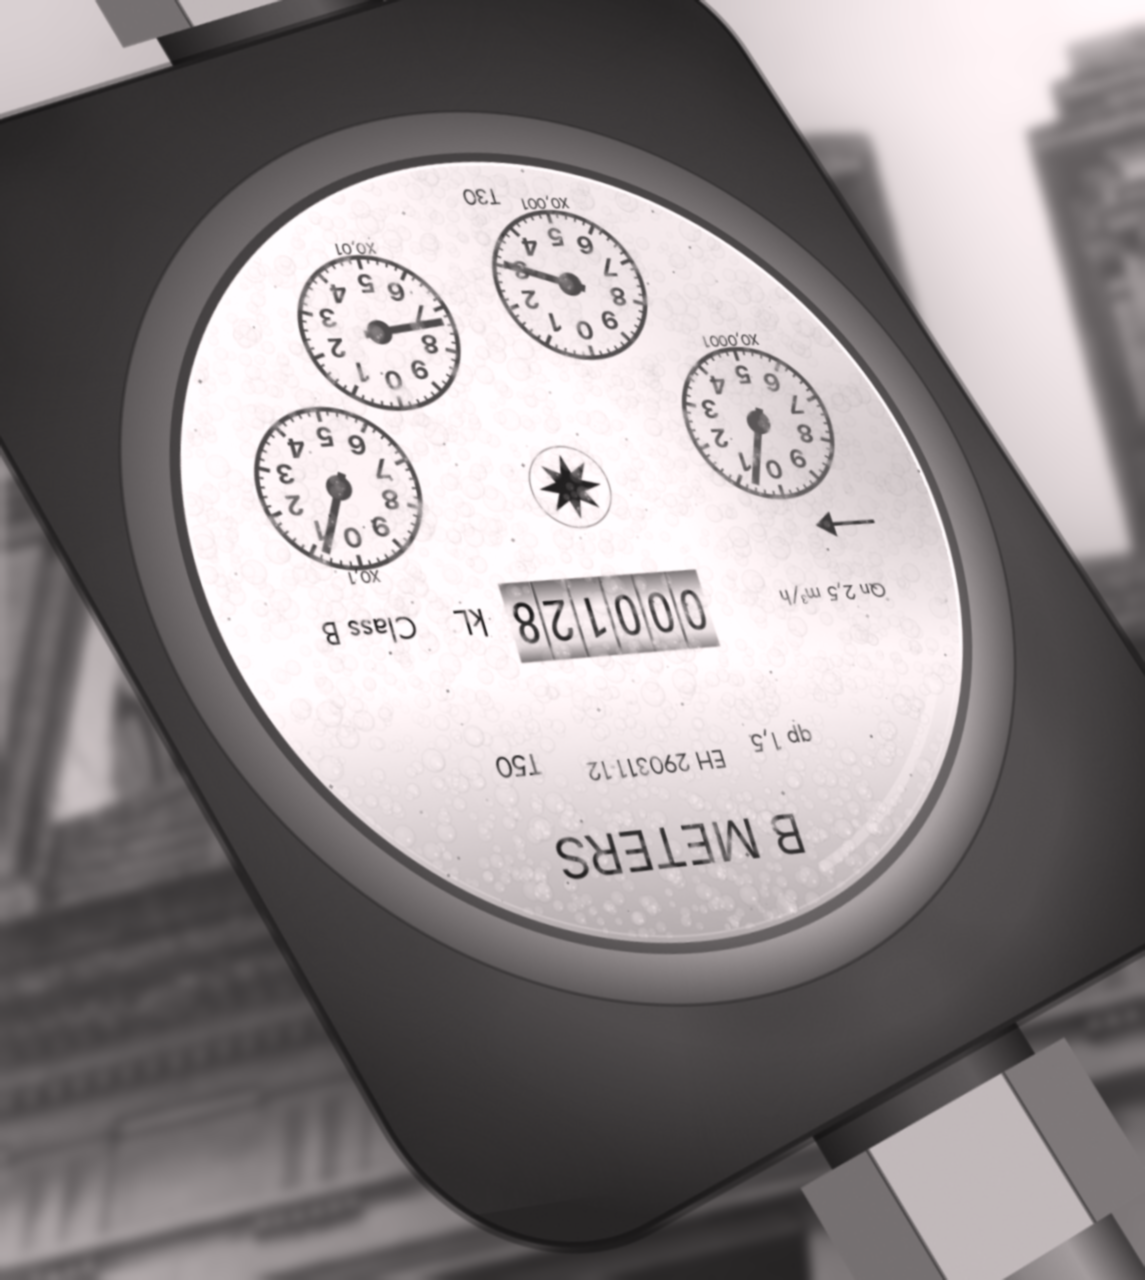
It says 128.0730 kL
